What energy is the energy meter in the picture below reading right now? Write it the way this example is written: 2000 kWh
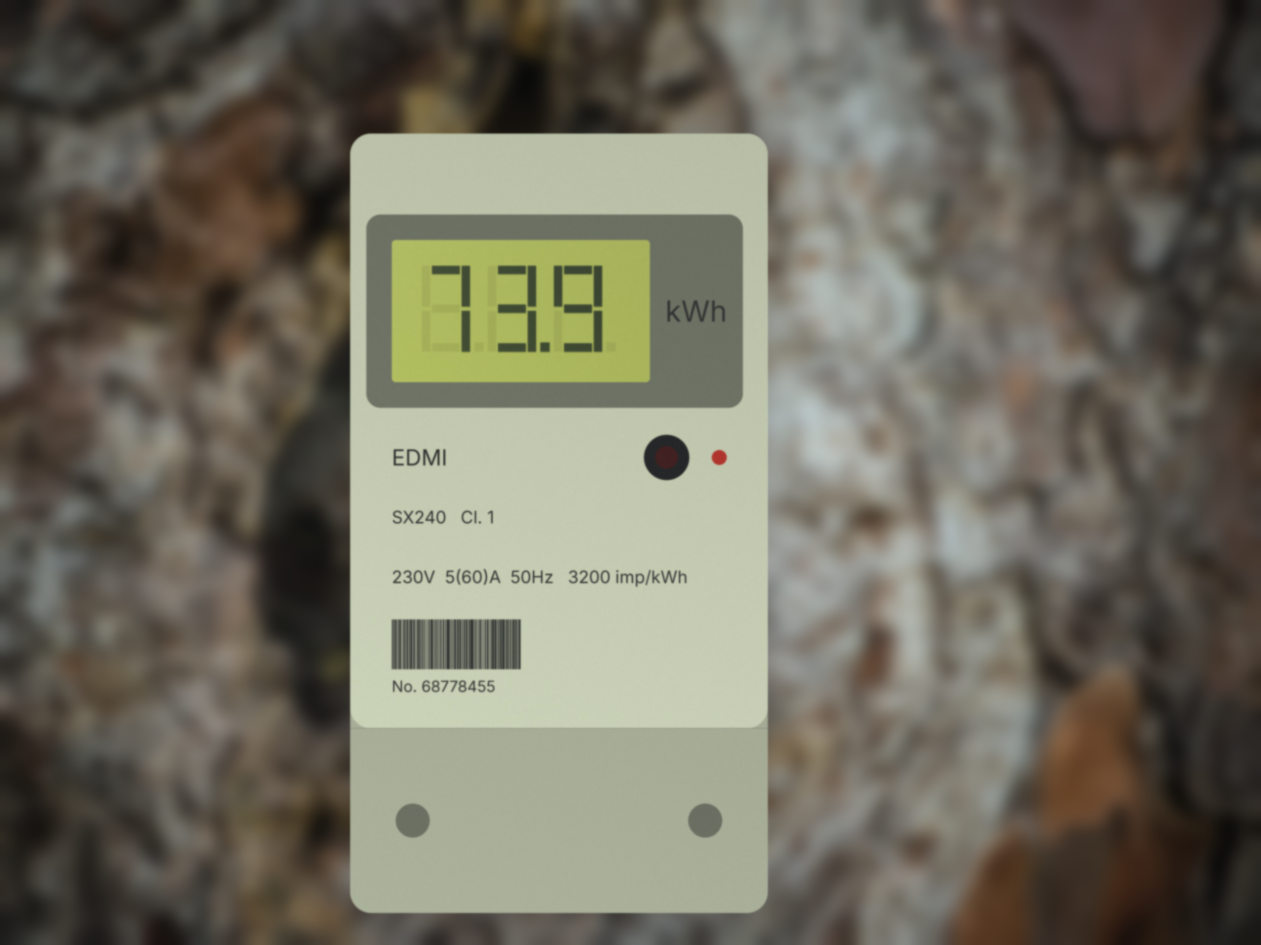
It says 73.9 kWh
